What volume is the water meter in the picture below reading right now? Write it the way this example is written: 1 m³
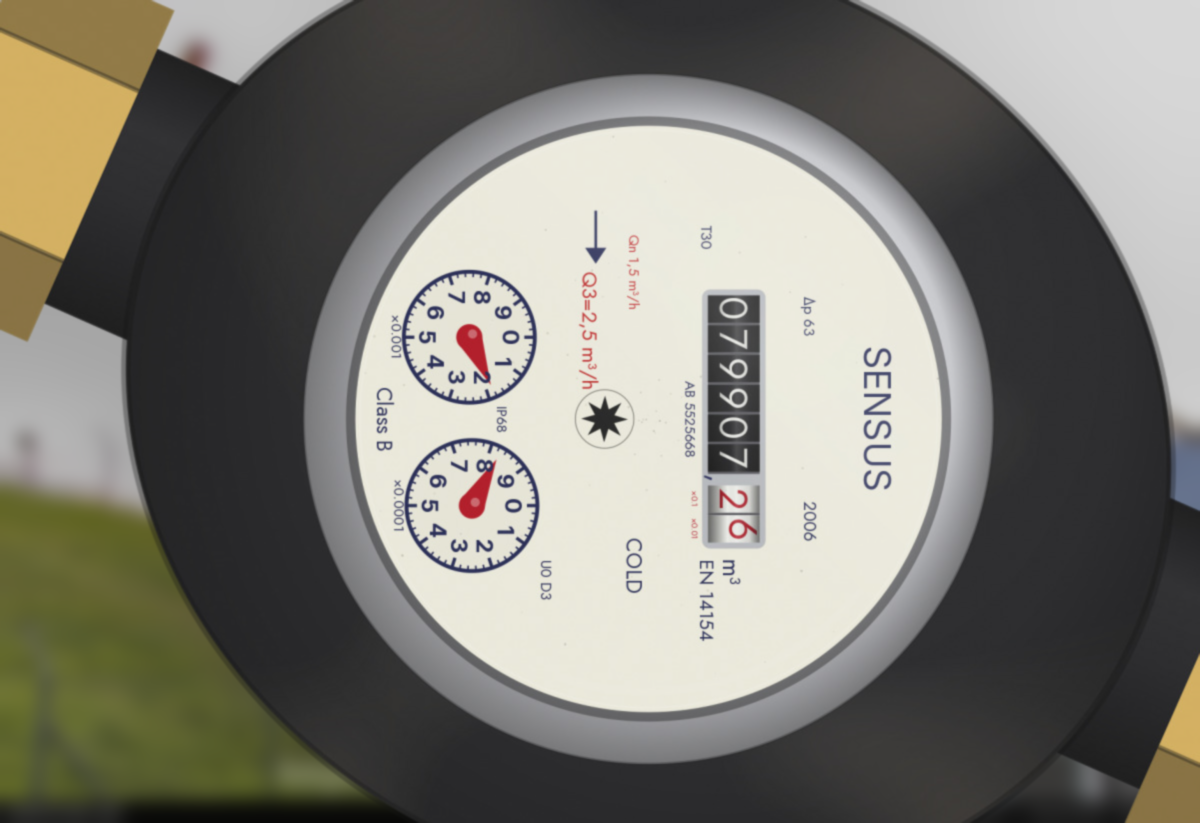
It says 79907.2618 m³
